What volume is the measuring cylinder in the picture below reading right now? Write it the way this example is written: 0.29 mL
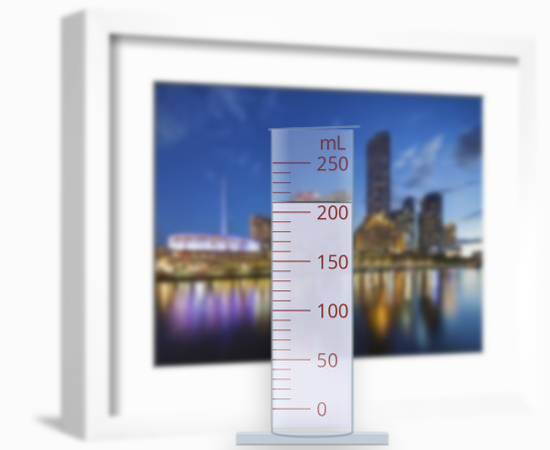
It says 210 mL
